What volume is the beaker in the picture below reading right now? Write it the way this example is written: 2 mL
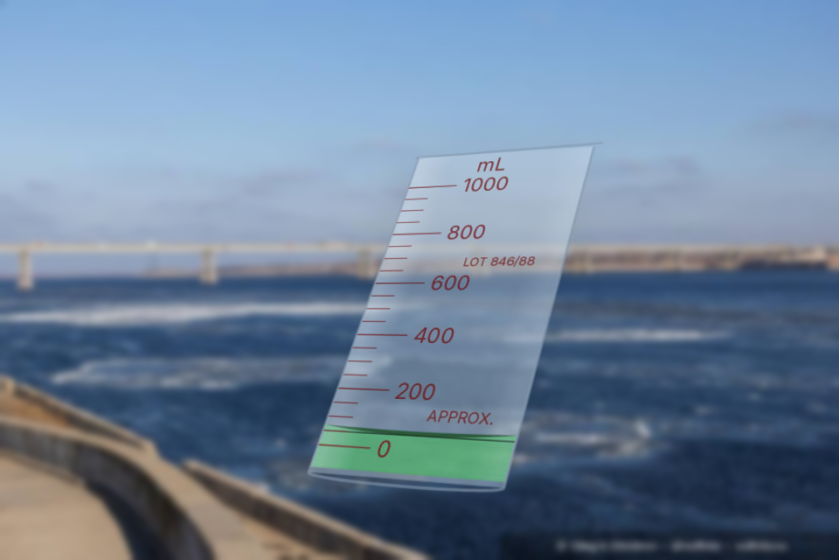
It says 50 mL
